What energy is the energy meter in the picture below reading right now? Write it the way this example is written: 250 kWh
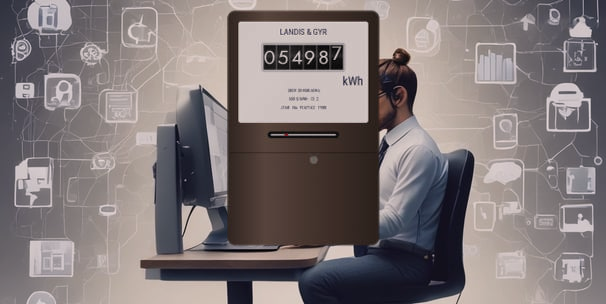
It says 54987 kWh
